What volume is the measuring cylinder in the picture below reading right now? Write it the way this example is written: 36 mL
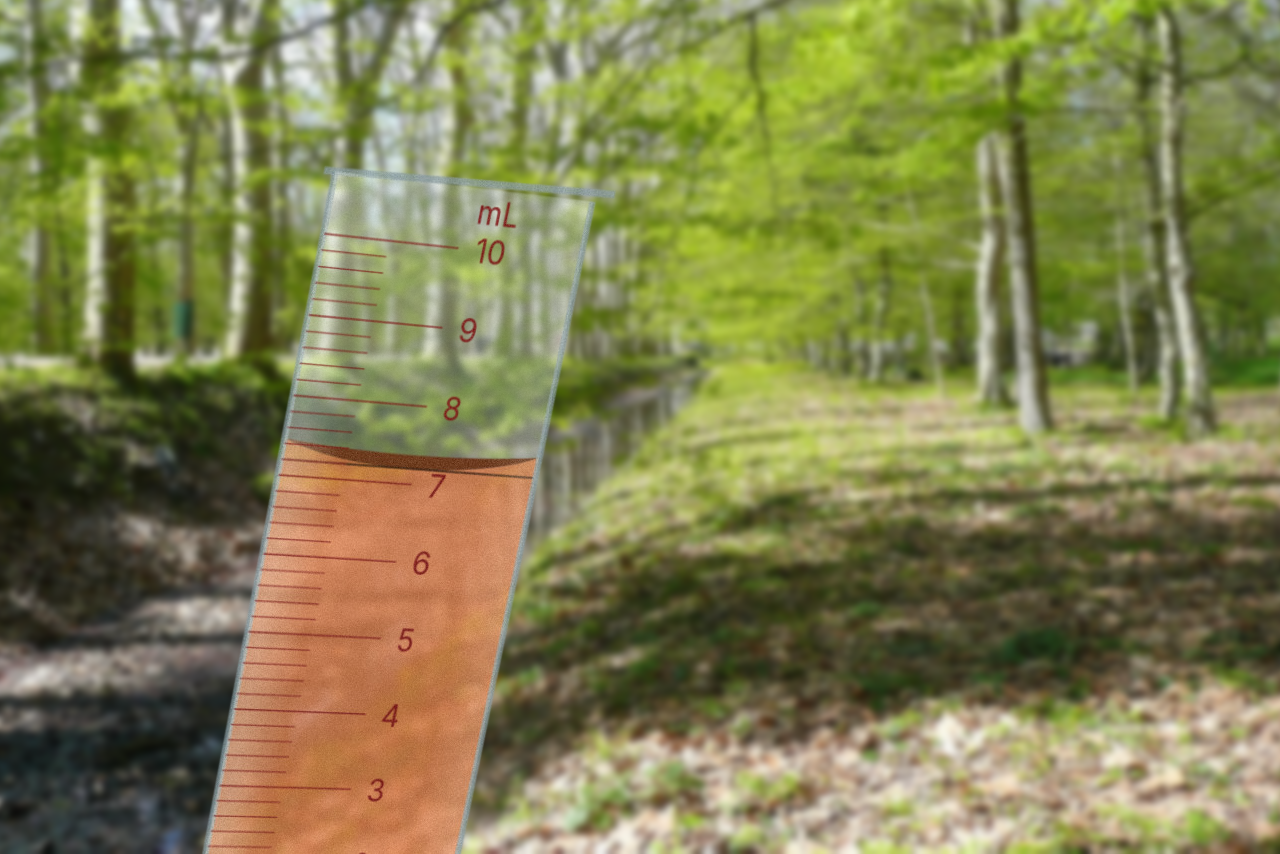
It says 7.2 mL
